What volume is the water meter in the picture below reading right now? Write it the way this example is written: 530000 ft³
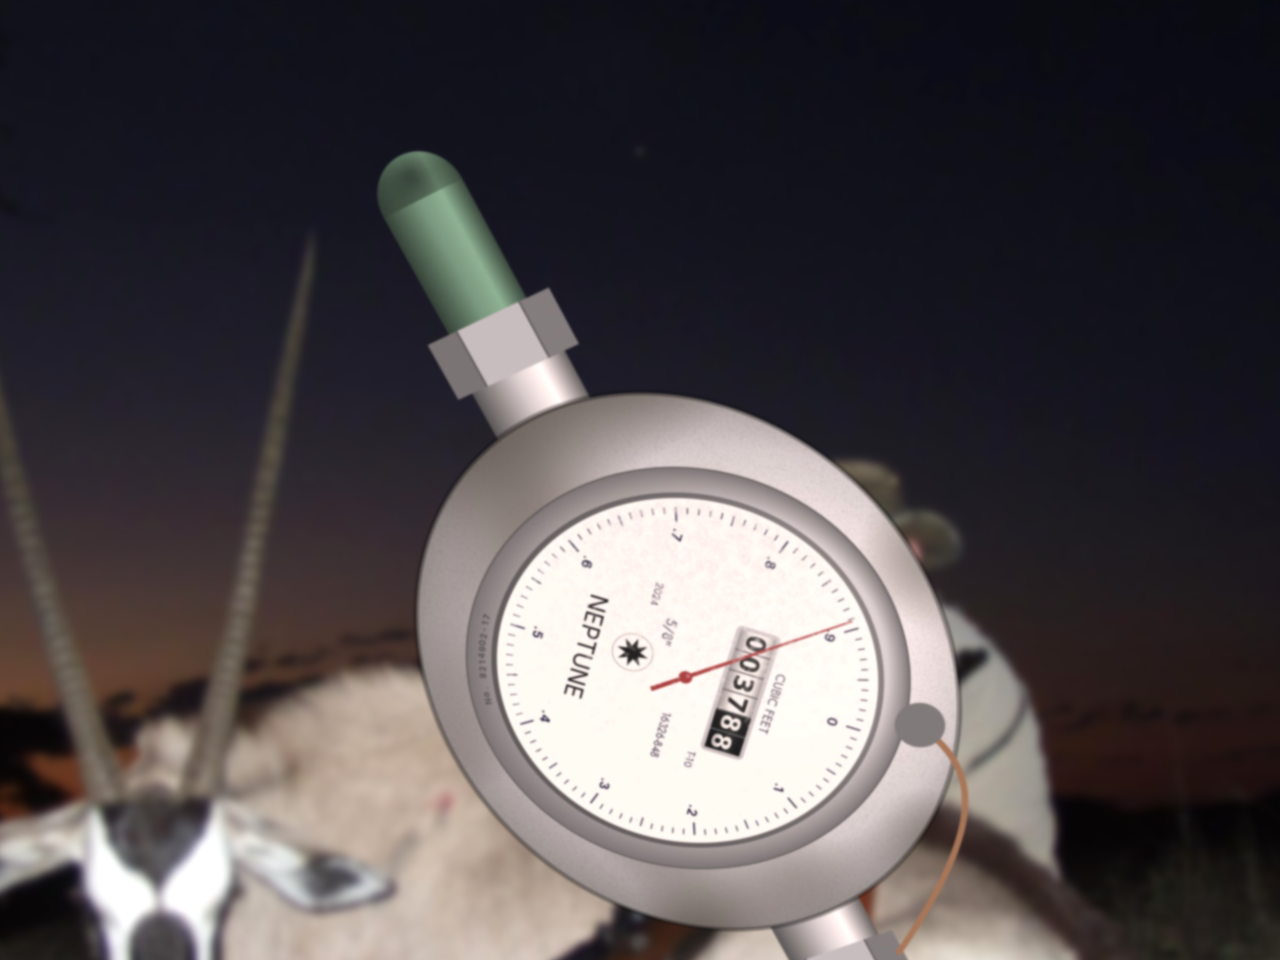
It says 3787.89 ft³
